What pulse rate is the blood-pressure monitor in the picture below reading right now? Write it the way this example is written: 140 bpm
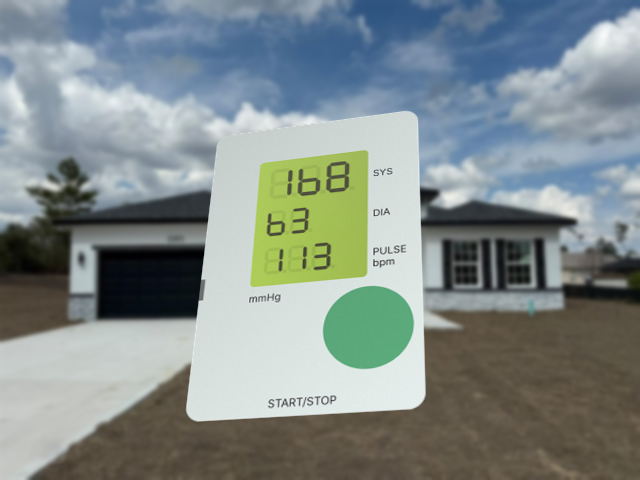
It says 113 bpm
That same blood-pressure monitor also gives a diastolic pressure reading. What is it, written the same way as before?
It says 63 mmHg
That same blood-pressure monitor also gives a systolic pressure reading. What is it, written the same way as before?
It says 168 mmHg
